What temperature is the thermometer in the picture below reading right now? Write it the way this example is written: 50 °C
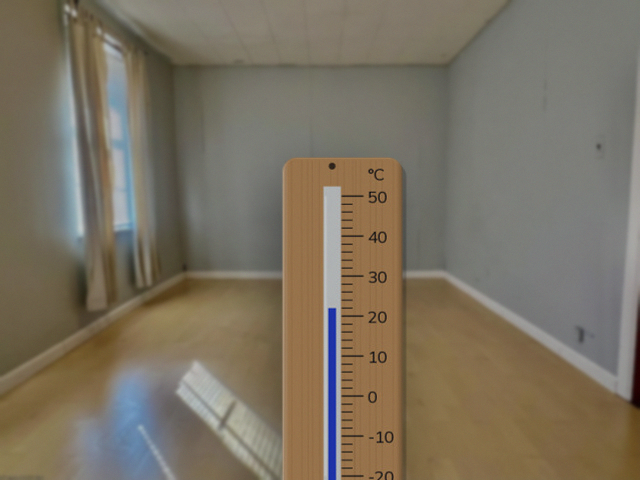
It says 22 °C
